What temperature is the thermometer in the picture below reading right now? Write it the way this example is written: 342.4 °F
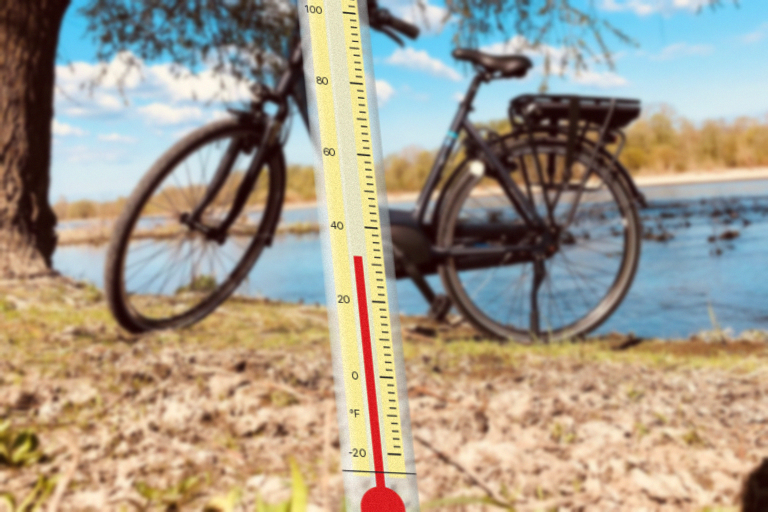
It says 32 °F
